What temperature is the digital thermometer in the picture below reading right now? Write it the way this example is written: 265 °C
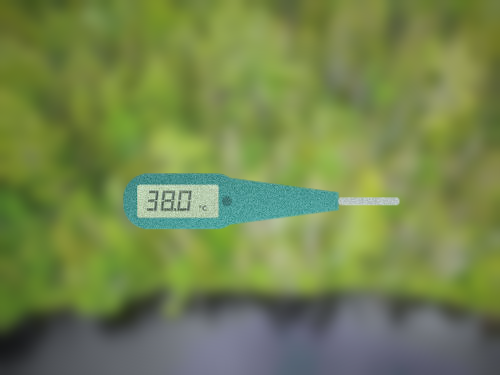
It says 38.0 °C
